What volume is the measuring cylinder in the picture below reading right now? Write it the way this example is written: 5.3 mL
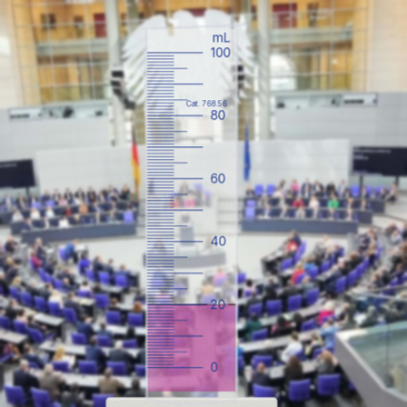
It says 20 mL
